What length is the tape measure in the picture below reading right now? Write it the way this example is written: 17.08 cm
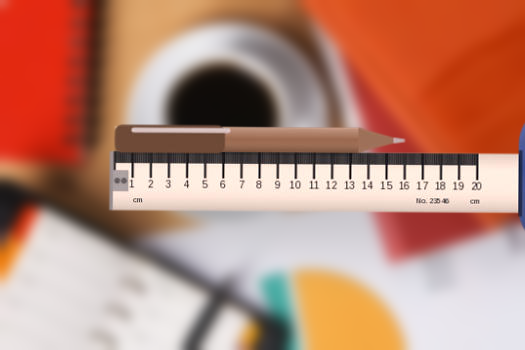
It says 16 cm
